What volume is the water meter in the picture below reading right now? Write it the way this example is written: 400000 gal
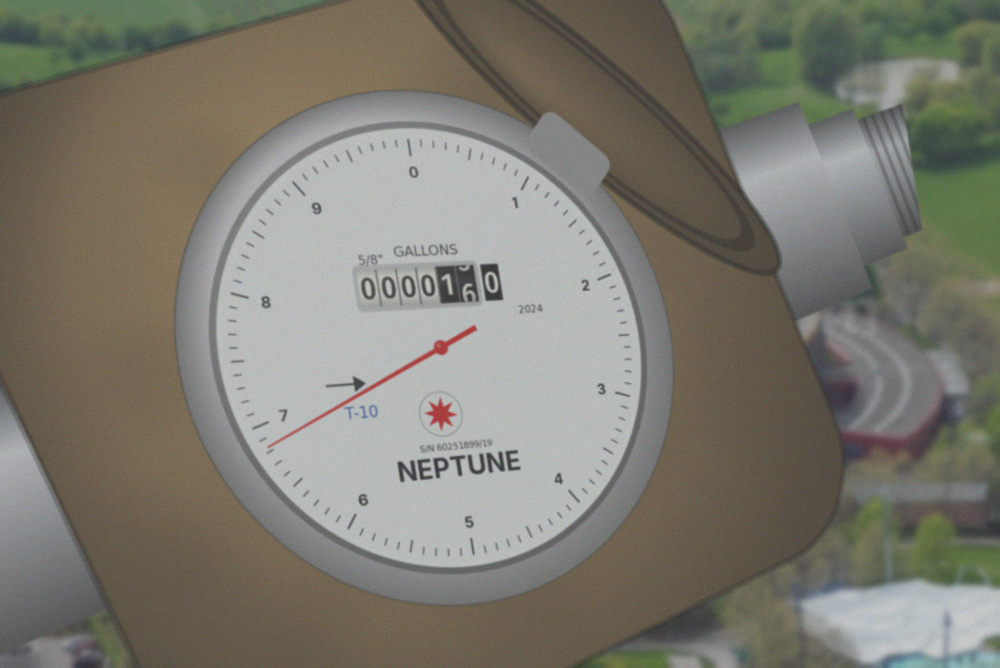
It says 156.8 gal
